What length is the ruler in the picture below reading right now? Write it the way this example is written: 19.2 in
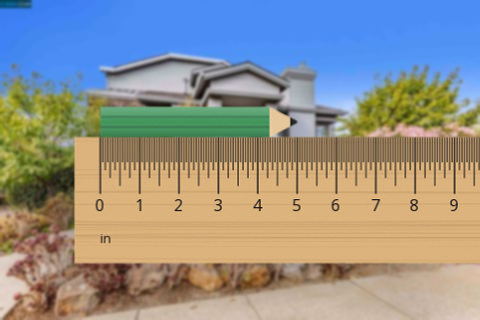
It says 5 in
